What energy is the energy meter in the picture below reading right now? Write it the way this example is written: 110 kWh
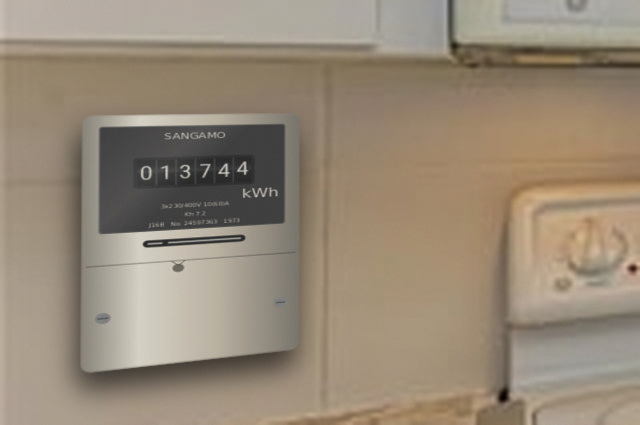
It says 13744 kWh
